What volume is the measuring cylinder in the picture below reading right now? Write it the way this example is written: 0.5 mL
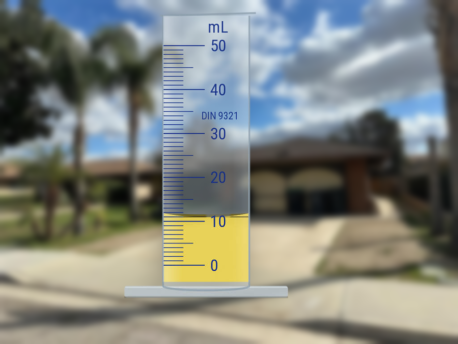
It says 11 mL
